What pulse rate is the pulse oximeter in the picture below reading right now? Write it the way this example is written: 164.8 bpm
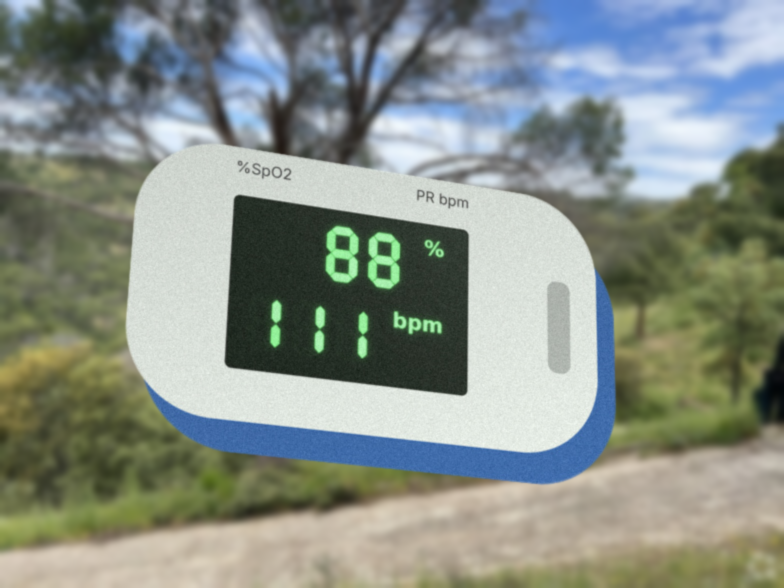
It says 111 bpm
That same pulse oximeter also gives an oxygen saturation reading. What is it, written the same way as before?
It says 88 %
